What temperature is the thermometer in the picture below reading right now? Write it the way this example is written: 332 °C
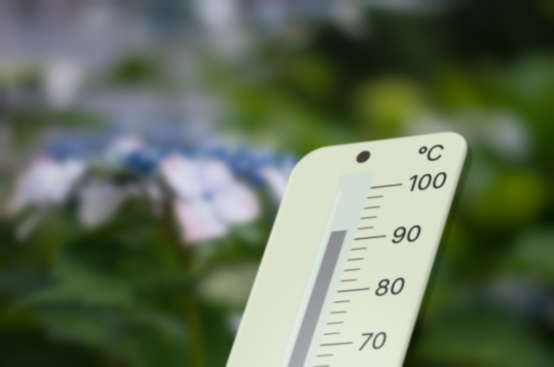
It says 92 °C
